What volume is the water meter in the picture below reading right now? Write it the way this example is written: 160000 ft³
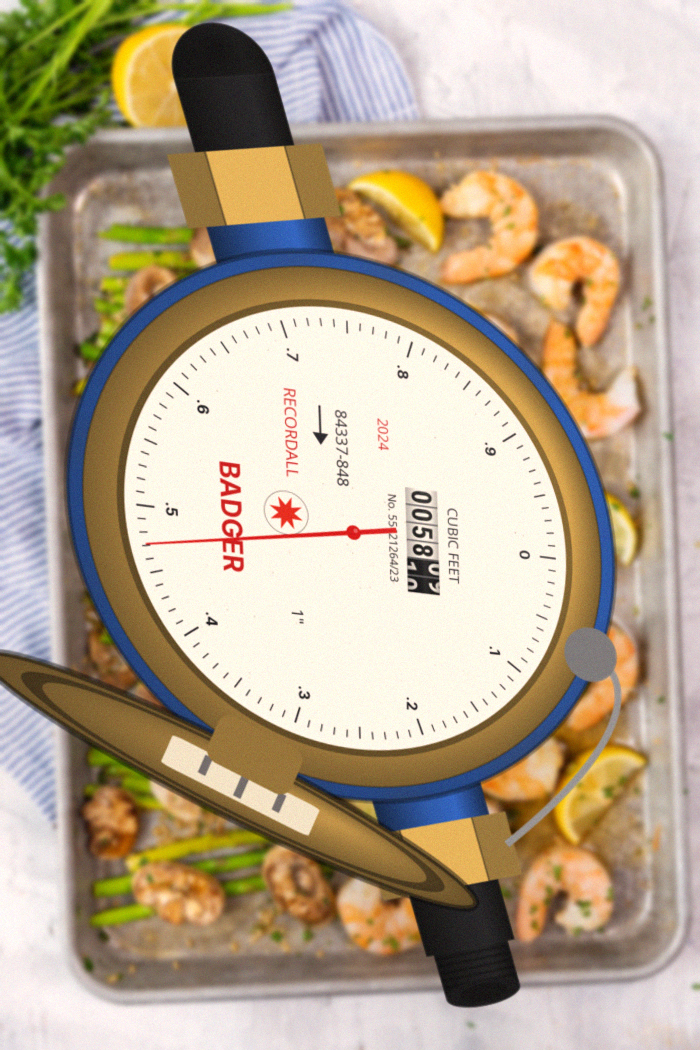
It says 5809.47 ft³
